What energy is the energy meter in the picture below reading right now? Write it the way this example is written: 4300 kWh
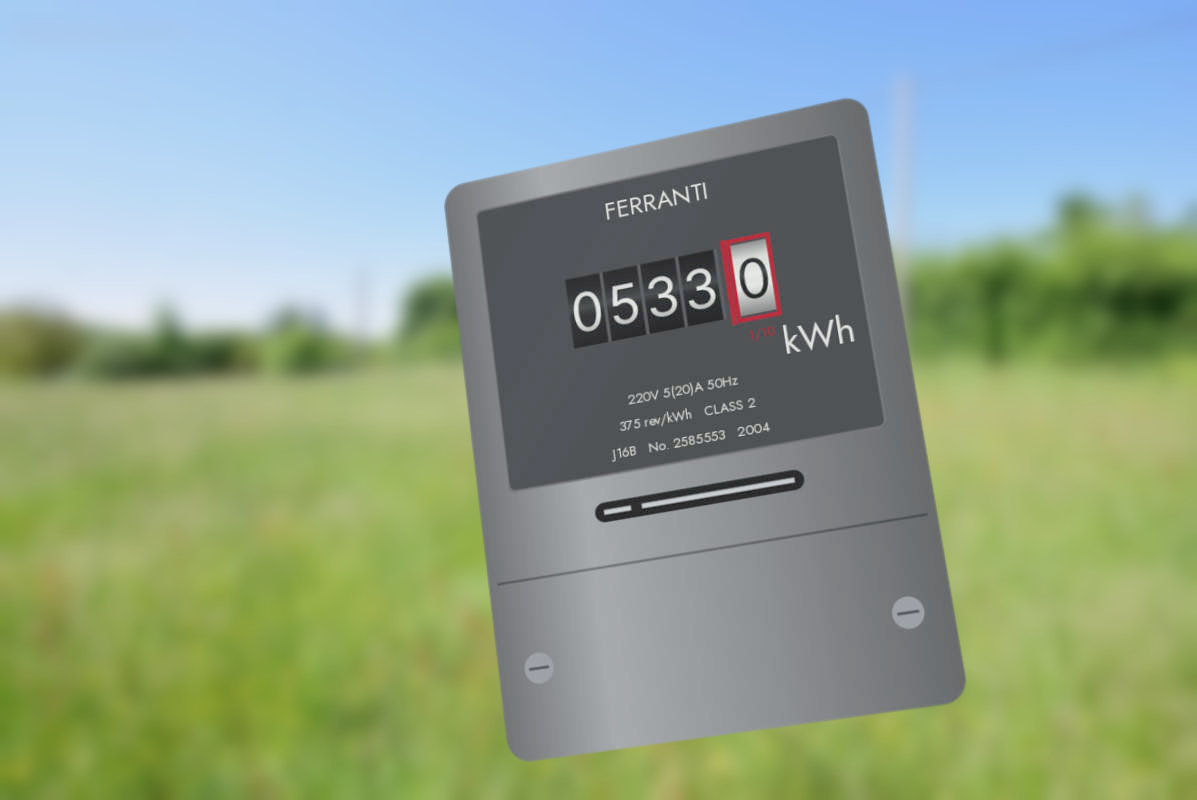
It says 533.0 kWh
